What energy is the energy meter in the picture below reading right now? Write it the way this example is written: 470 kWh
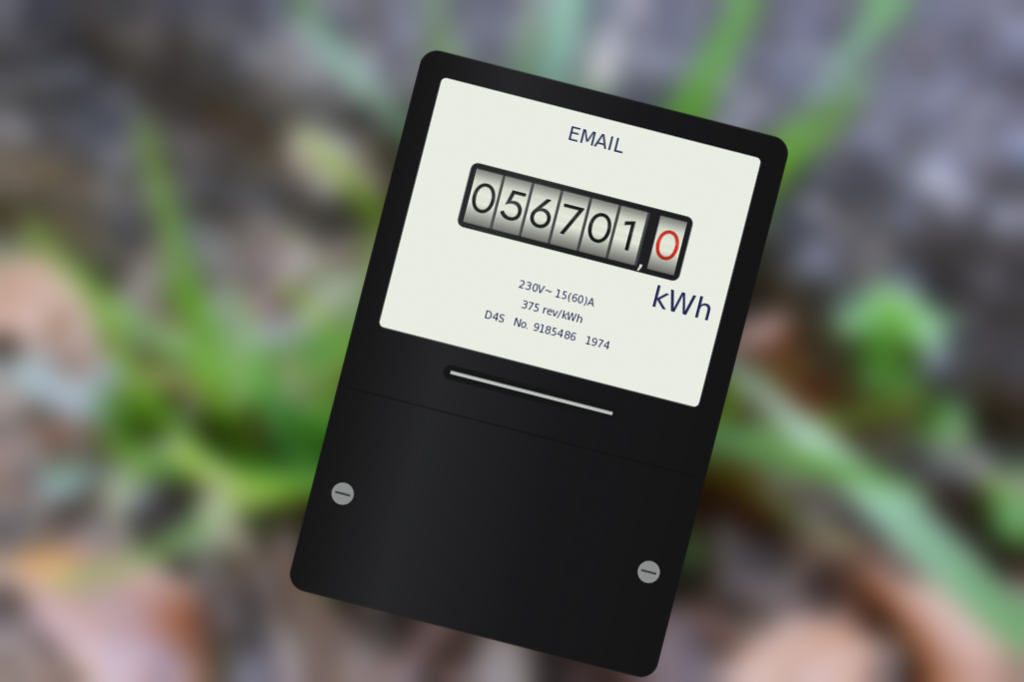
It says 56701.0 kWh
